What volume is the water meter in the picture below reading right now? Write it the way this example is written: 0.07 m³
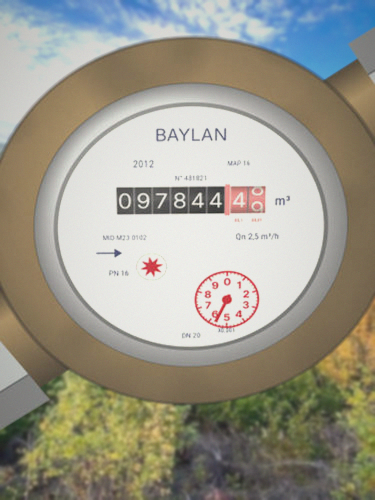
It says 97844.485 m³
